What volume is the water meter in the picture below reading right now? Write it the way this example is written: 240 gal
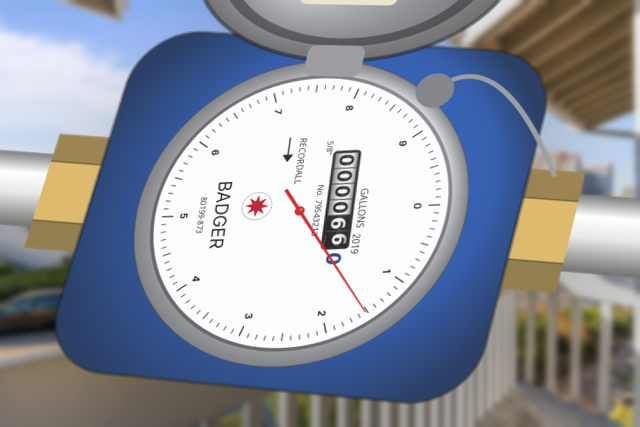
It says 661.5 gal
